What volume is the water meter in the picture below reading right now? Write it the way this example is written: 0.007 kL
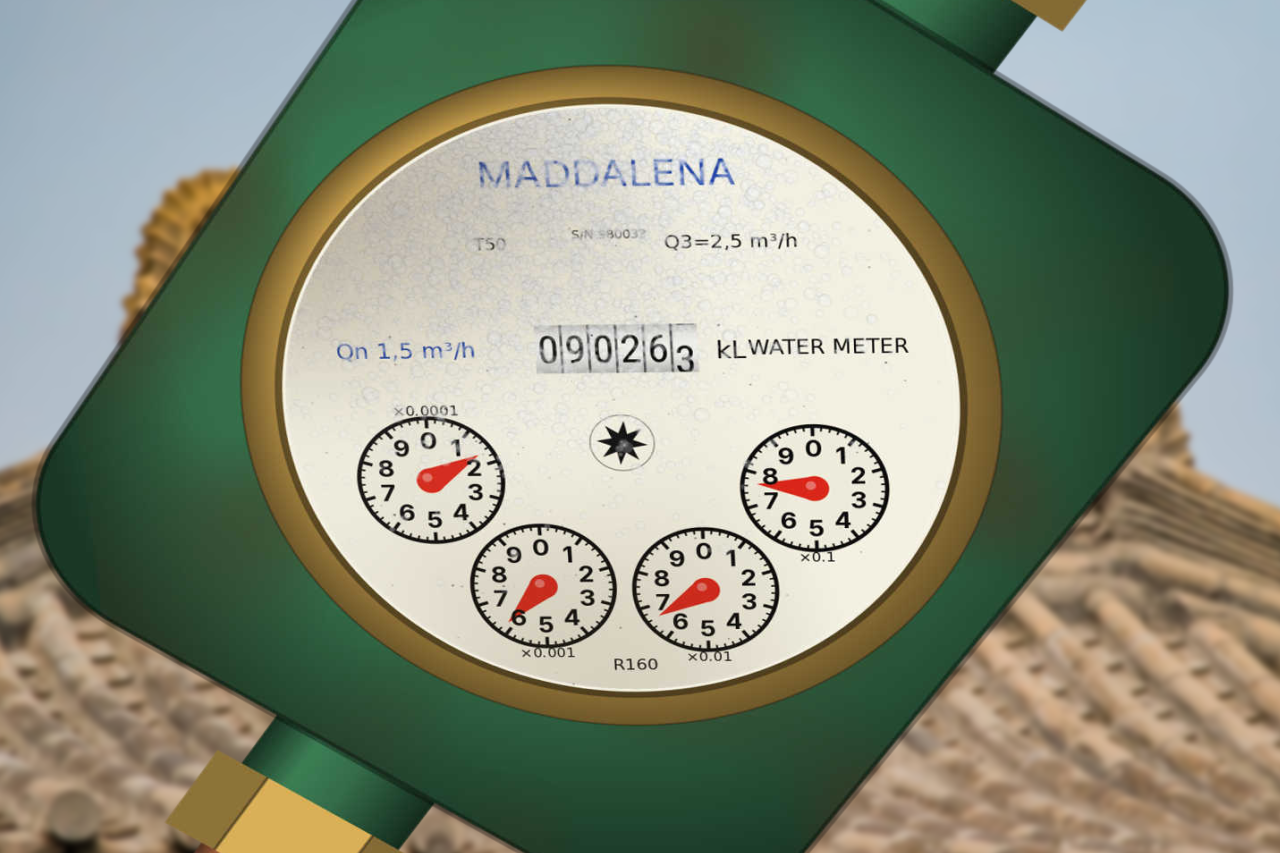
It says 90262.7661 kL
